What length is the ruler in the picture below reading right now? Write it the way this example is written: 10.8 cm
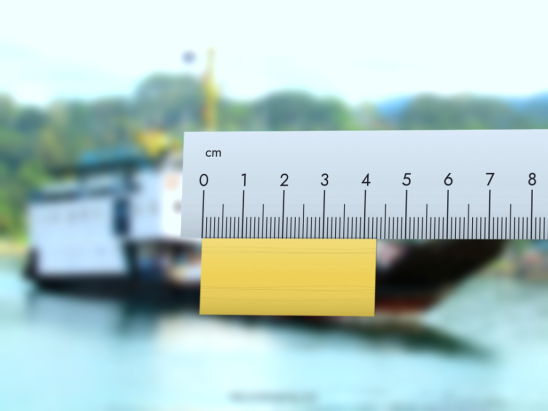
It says 4.3 cm
